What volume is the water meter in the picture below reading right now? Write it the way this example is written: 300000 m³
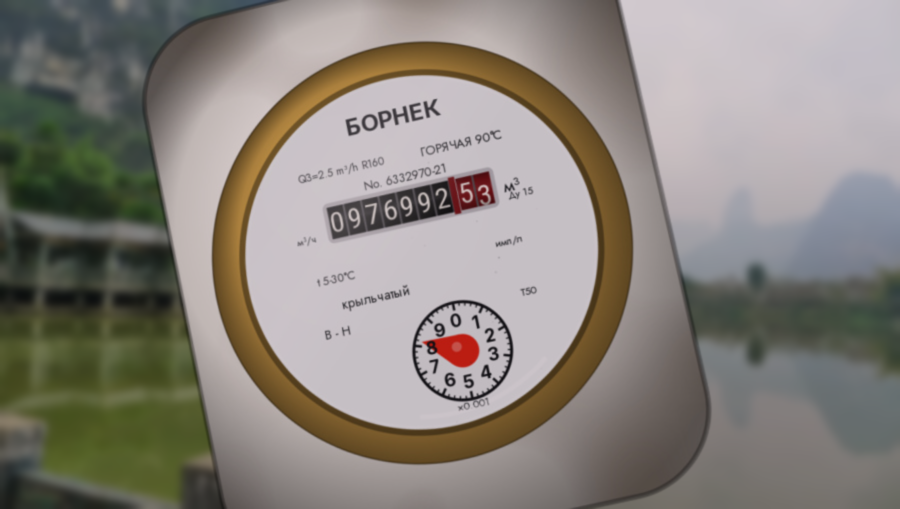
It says 976992.528 m³
